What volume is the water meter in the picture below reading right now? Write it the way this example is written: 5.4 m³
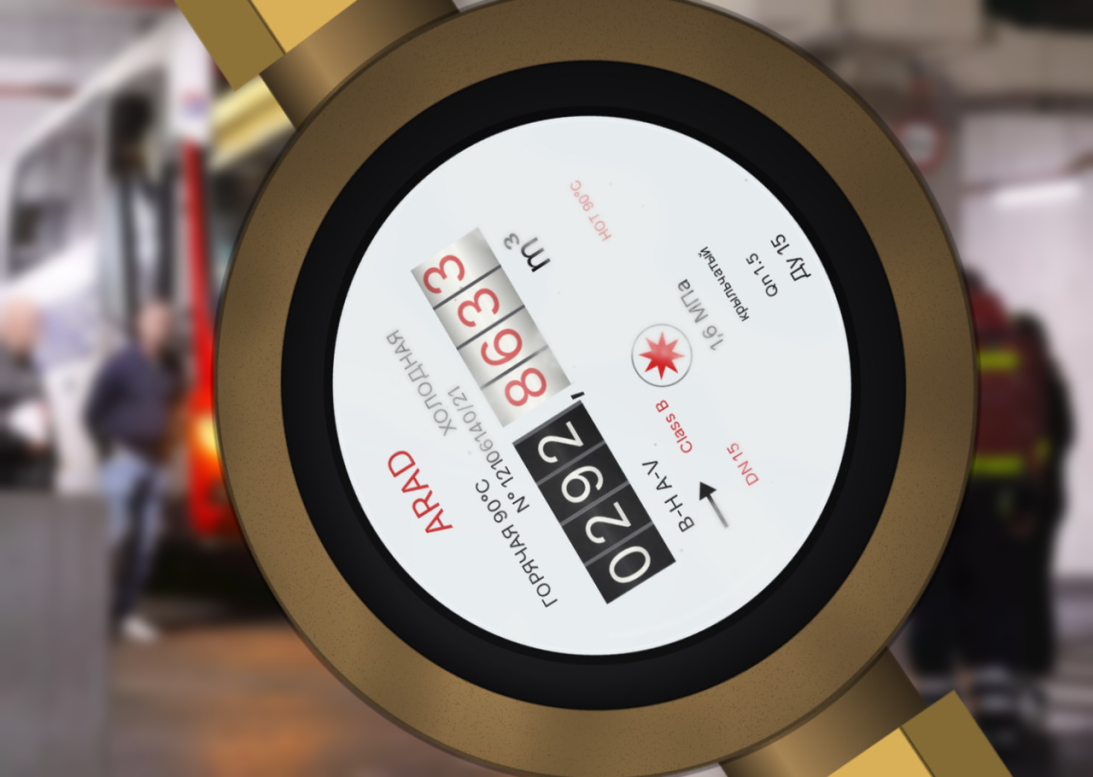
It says 292.8633 m³
